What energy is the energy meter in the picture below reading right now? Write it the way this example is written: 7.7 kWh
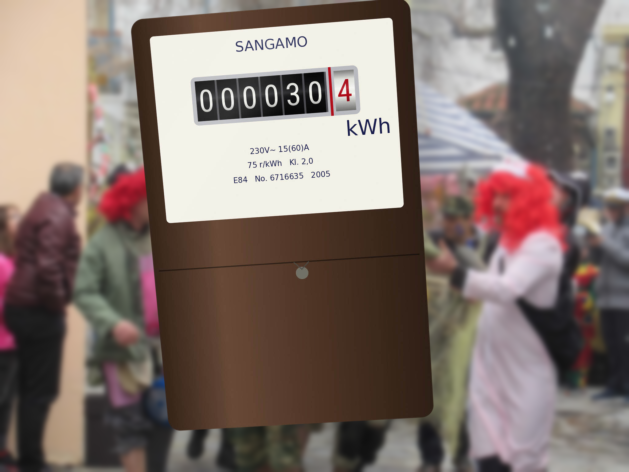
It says 30.4 kWh
